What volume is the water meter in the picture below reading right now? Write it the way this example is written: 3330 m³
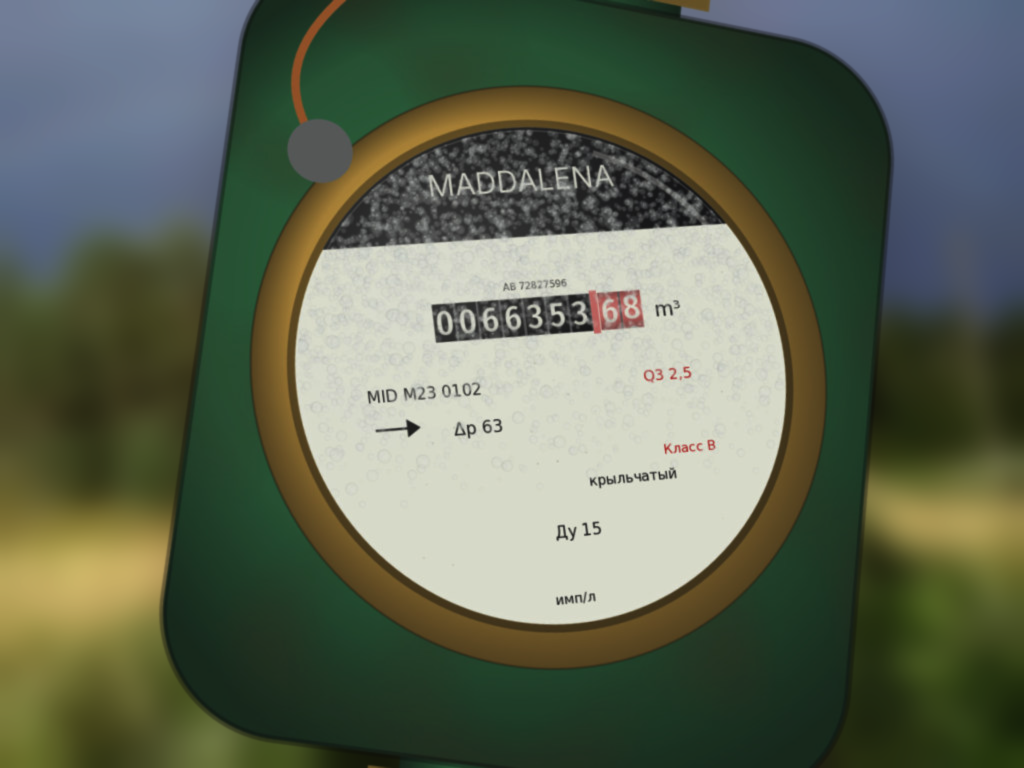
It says 66353.68 m³
